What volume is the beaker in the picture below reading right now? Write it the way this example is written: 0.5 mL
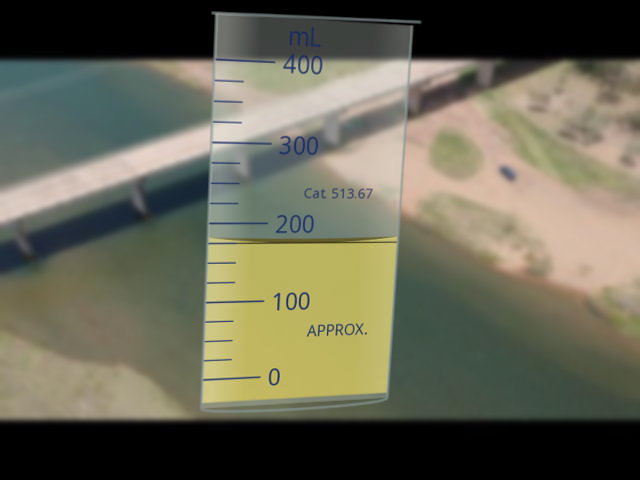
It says 175 mL
